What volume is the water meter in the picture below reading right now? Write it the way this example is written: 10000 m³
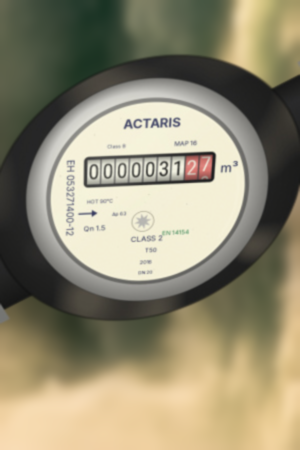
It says 31.27 m³
